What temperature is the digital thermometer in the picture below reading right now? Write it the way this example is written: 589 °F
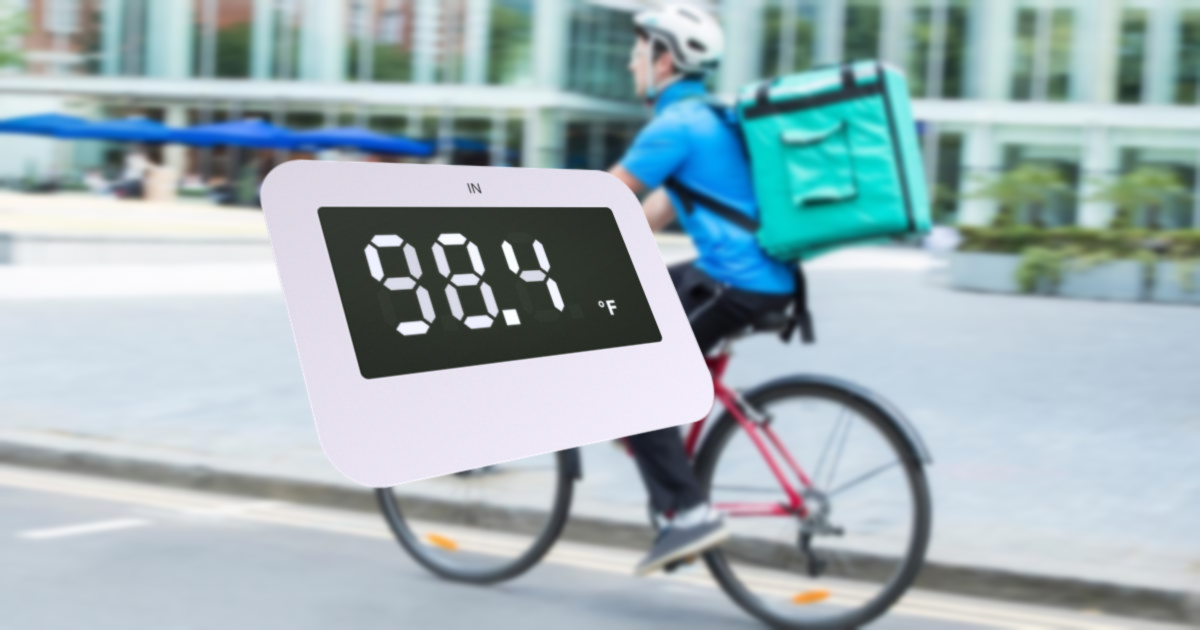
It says 98.4 °F
